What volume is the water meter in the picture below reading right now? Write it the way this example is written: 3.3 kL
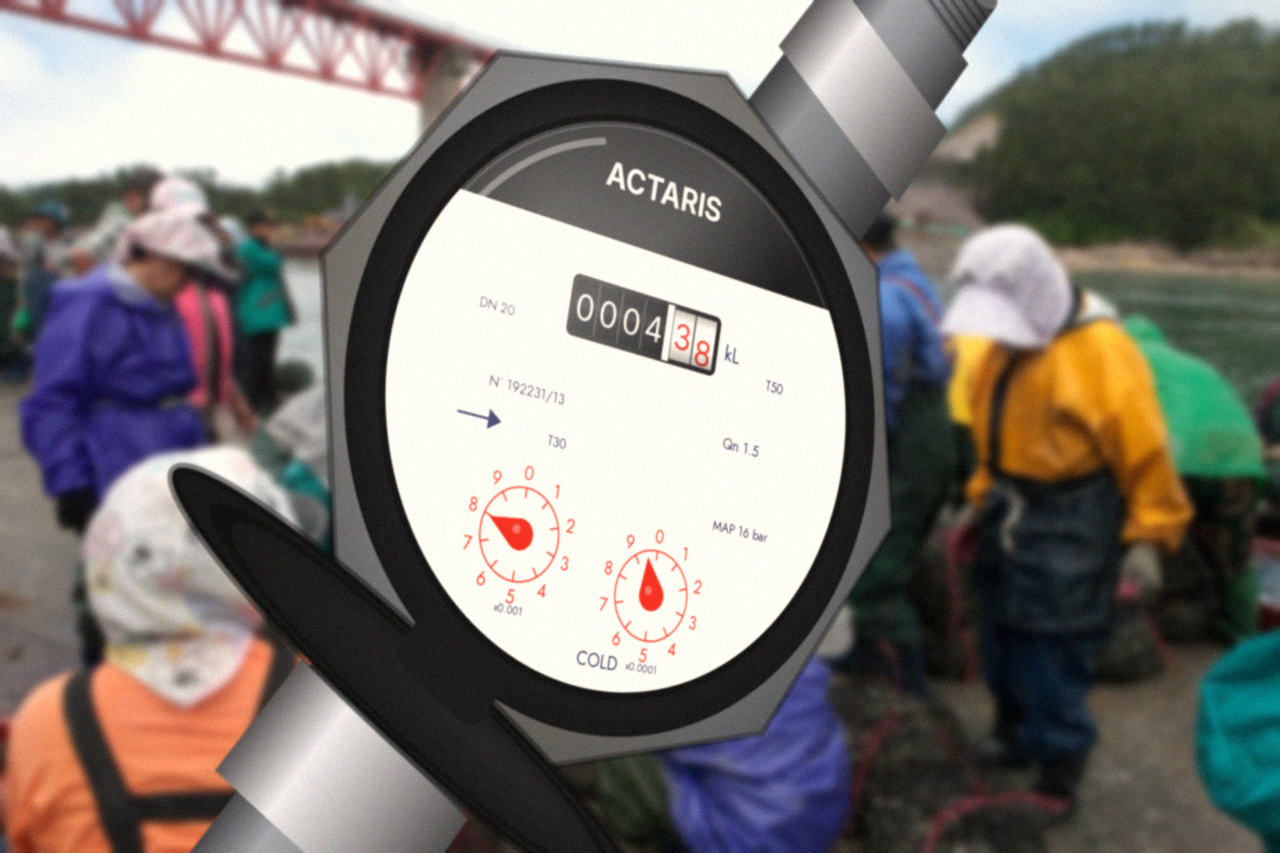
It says 4.3779 kL
